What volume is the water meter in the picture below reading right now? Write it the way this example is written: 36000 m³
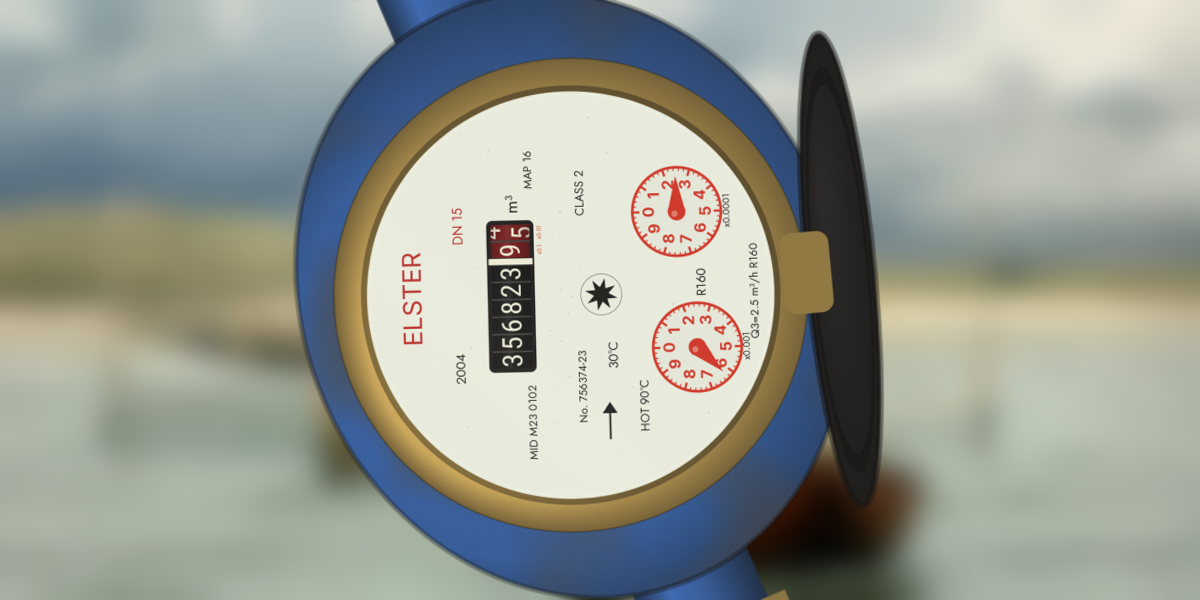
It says 356823.9462 m³
